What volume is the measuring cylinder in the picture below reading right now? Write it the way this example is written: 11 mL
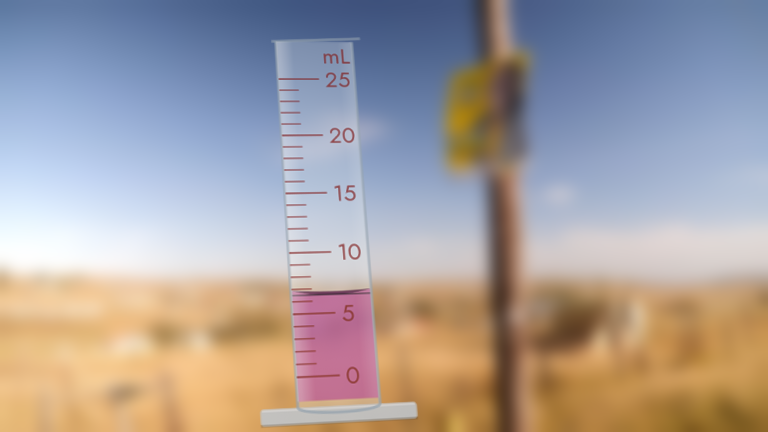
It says 6.5 mL
